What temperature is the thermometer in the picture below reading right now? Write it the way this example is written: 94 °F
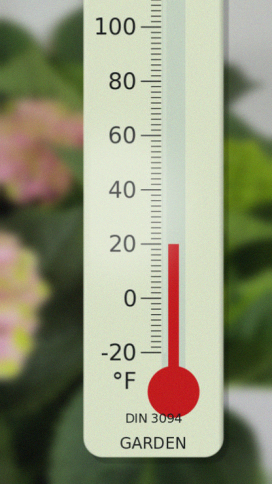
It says 20 °F
